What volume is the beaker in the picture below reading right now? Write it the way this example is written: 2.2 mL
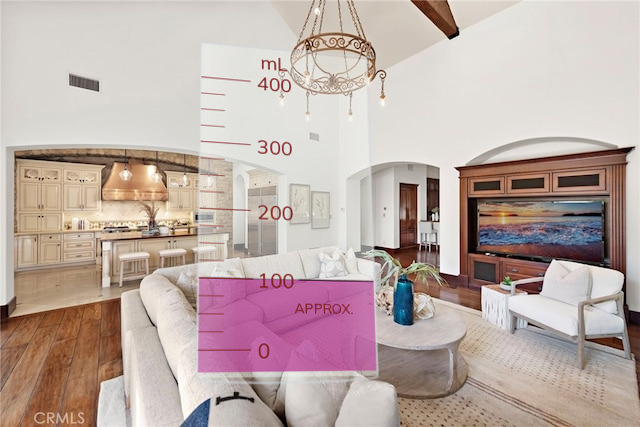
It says 100 mL
